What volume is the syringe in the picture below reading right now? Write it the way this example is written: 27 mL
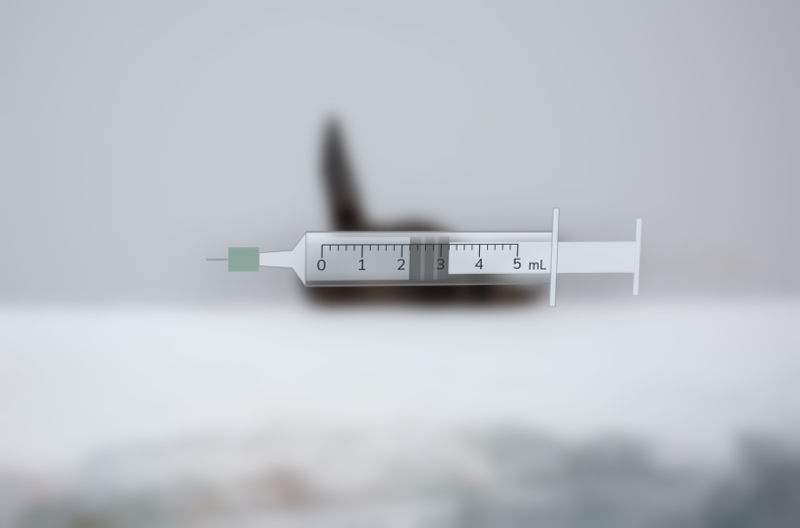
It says 2.2 mL
